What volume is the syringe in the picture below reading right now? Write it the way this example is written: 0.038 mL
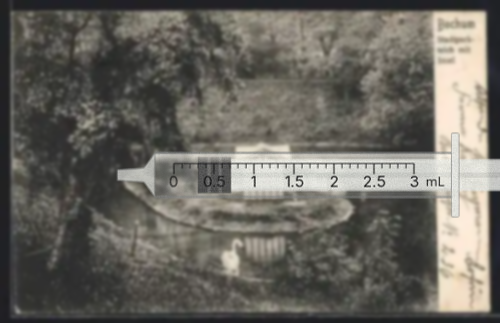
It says 0.3 mL
